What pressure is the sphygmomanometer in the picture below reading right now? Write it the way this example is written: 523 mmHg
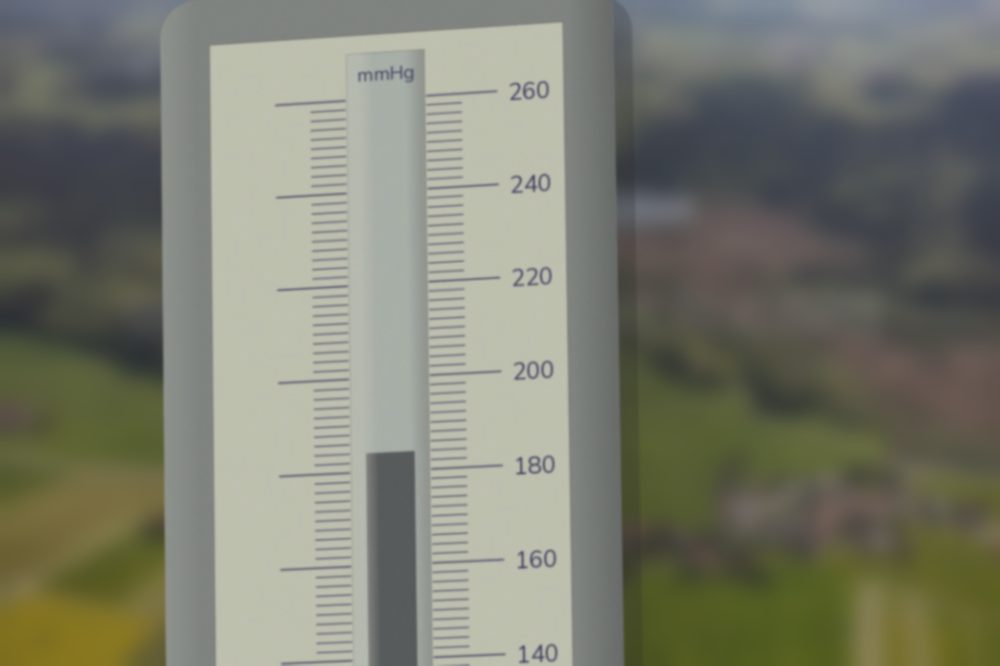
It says 184 mmHg
